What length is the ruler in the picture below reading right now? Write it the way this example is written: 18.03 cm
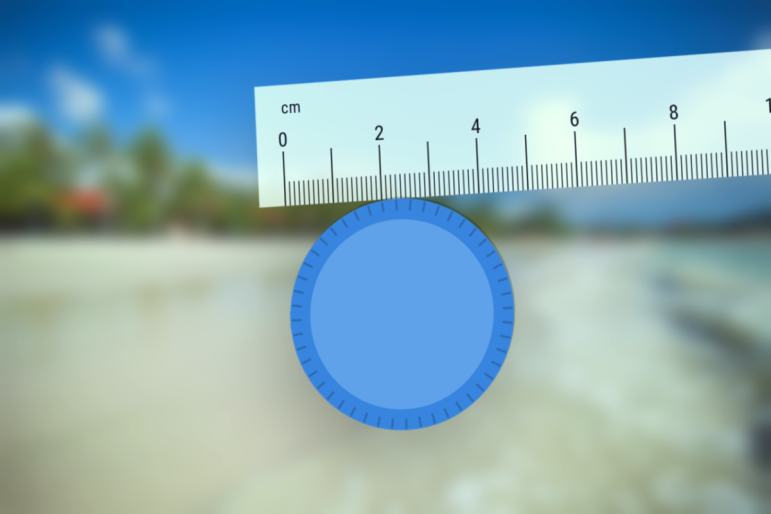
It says 4.6 cm
